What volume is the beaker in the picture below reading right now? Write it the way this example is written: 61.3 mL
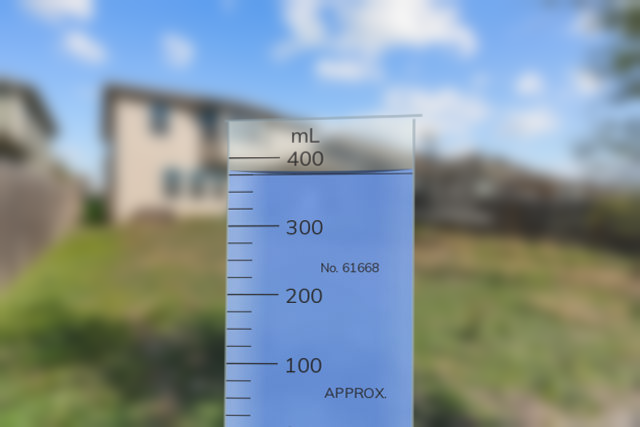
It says 375 mL
